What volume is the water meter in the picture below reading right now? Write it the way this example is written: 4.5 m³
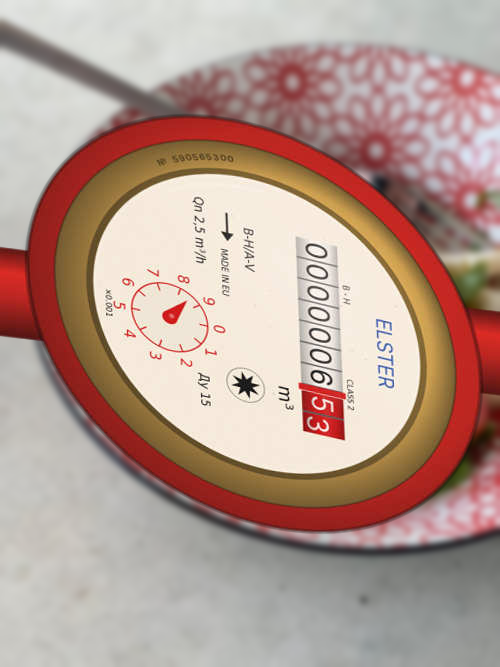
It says 6.528 m³
